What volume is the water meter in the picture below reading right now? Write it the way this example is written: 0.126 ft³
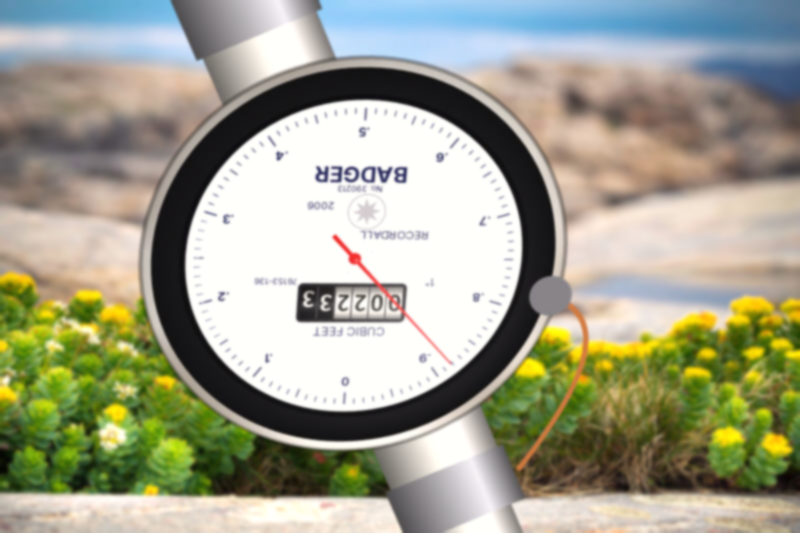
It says 2232.88 ft³
